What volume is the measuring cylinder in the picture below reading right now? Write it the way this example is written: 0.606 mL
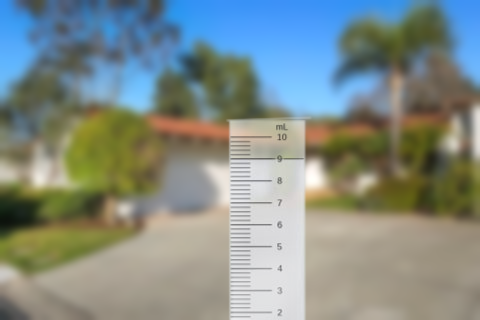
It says 9 mL
